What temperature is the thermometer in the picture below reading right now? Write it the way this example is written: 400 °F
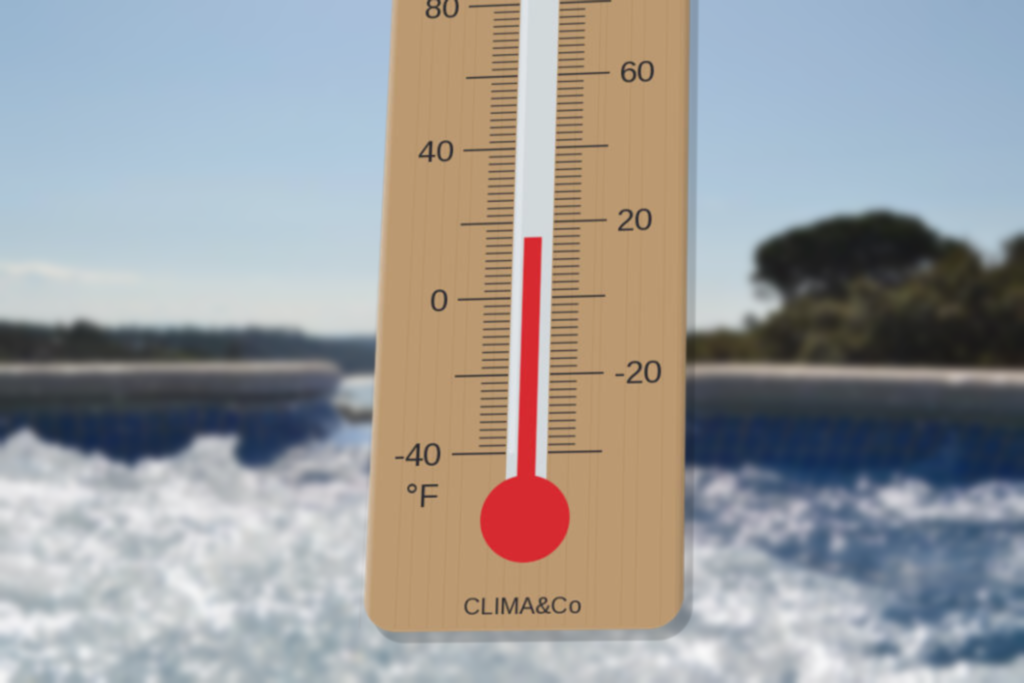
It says 16 °F
